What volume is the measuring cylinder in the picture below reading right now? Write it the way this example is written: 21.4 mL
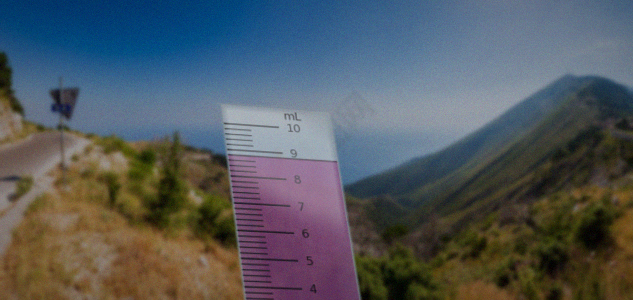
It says 8.8 mL
